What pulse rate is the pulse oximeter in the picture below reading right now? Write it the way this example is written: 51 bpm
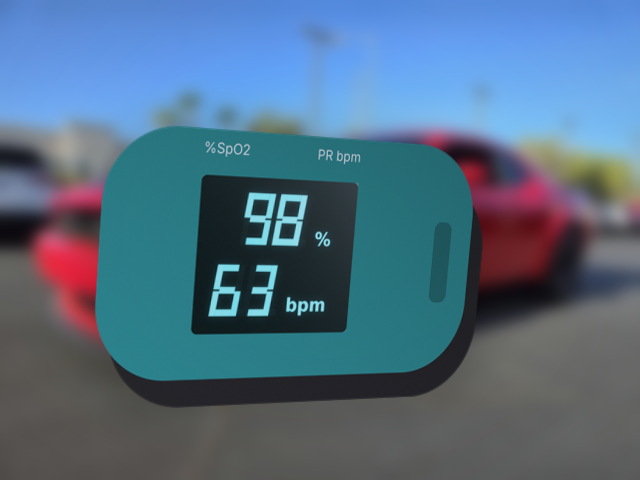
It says 63 bpm
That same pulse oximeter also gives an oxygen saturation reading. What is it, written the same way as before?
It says 98 %
